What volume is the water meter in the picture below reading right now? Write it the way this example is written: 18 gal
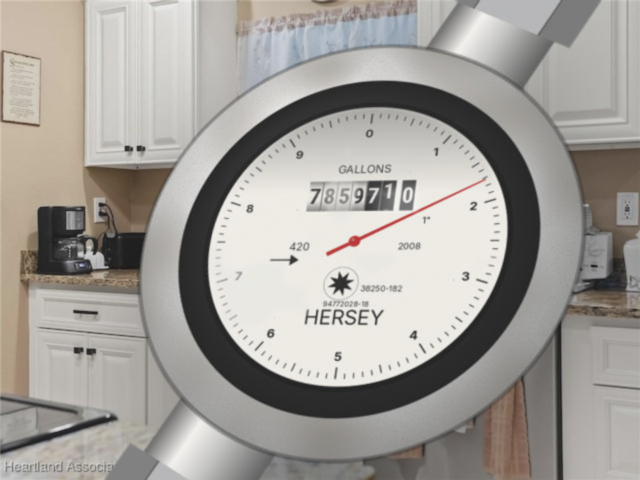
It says 7859711.7 gal
